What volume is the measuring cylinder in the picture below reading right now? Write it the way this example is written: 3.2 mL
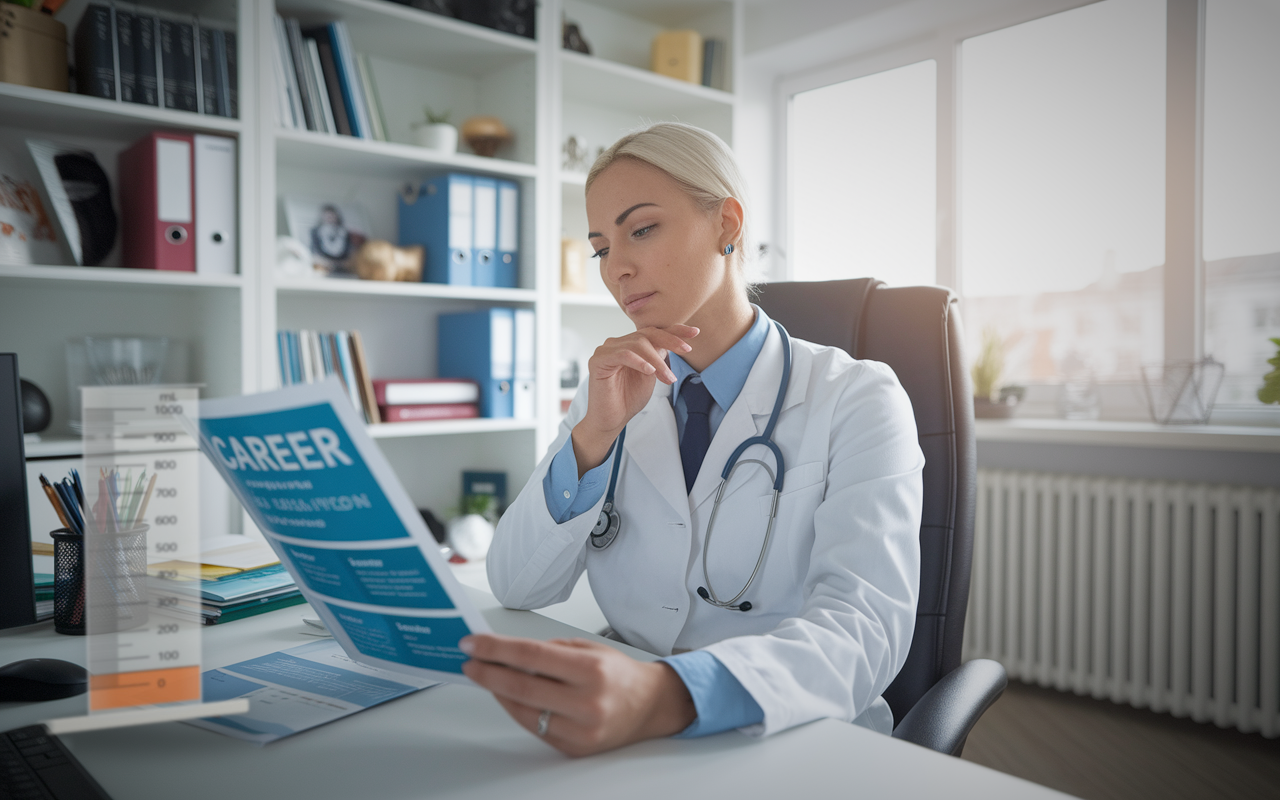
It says 50 mL
